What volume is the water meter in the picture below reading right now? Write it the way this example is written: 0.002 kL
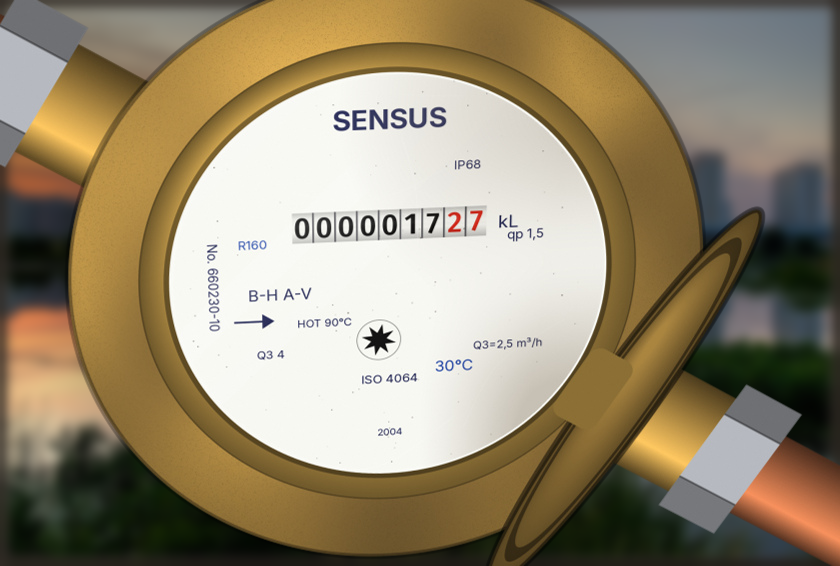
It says 17.27 kL
